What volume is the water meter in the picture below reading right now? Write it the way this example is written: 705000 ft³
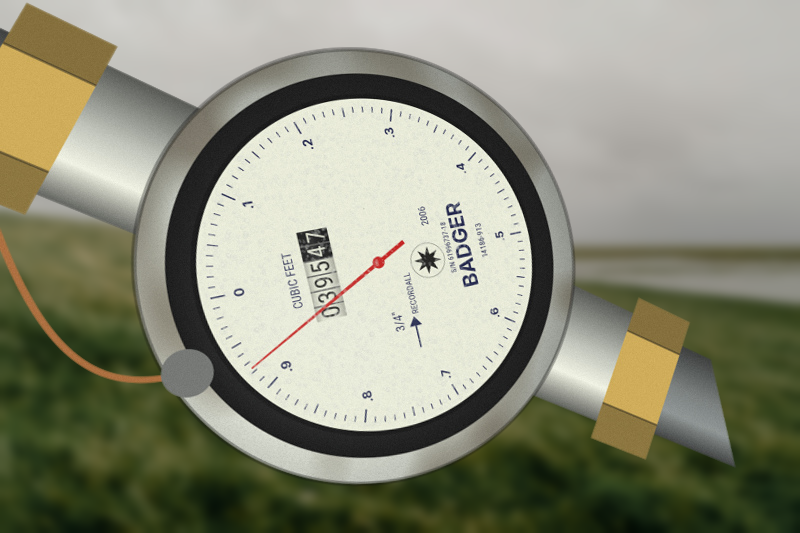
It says 39546.92 ft³
